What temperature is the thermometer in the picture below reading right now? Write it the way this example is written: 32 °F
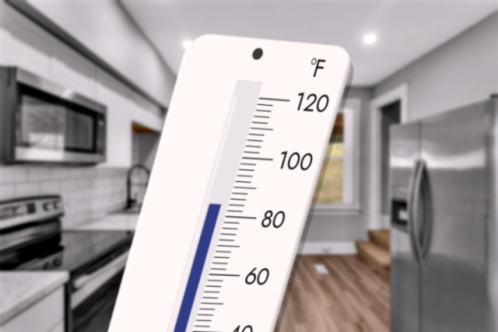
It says 84 °F
